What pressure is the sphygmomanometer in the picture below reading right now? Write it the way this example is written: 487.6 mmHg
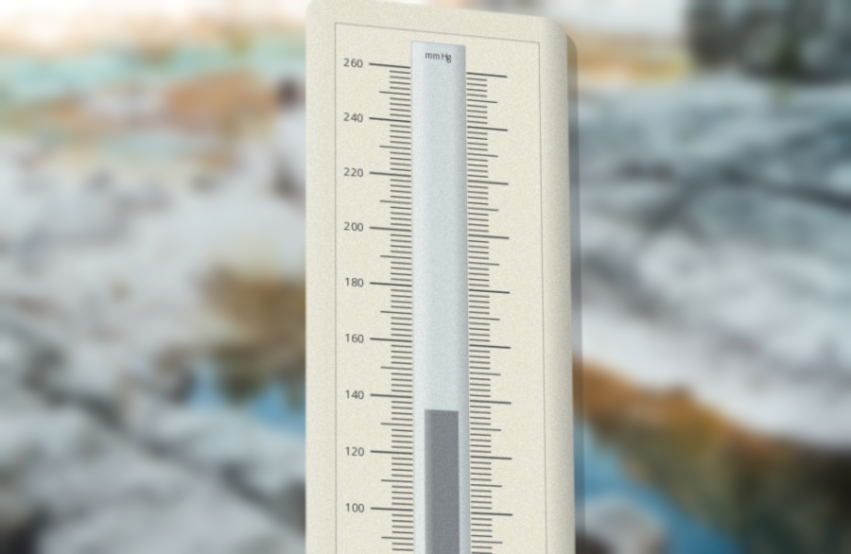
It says 136 mmHg
